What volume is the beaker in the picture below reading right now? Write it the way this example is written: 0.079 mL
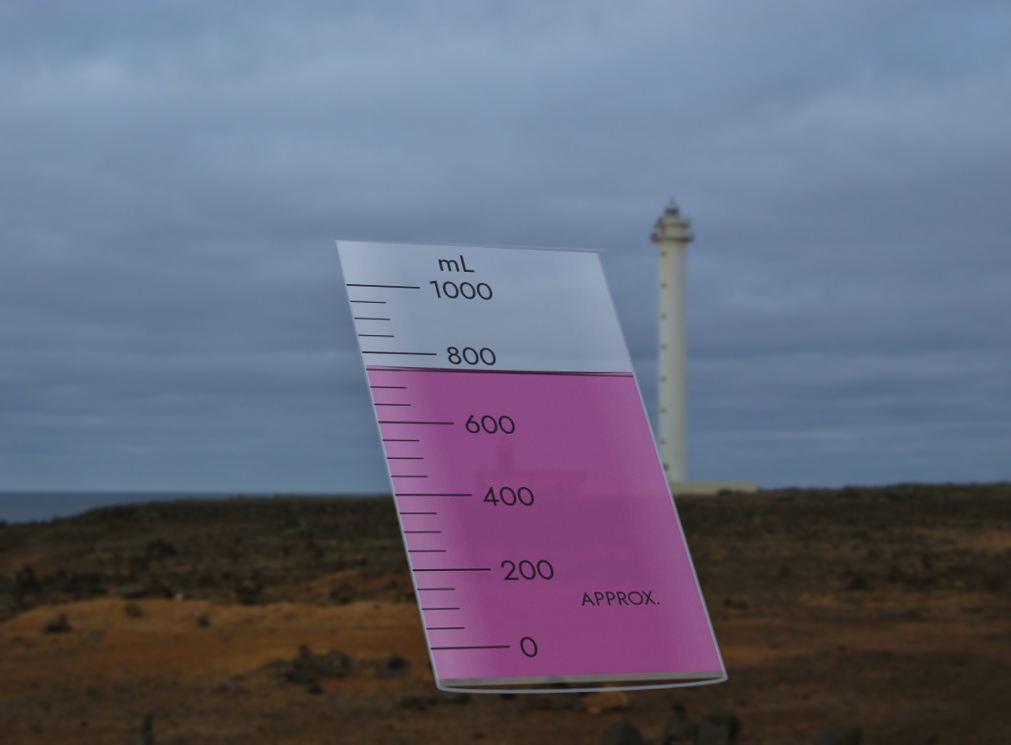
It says 750 mL
